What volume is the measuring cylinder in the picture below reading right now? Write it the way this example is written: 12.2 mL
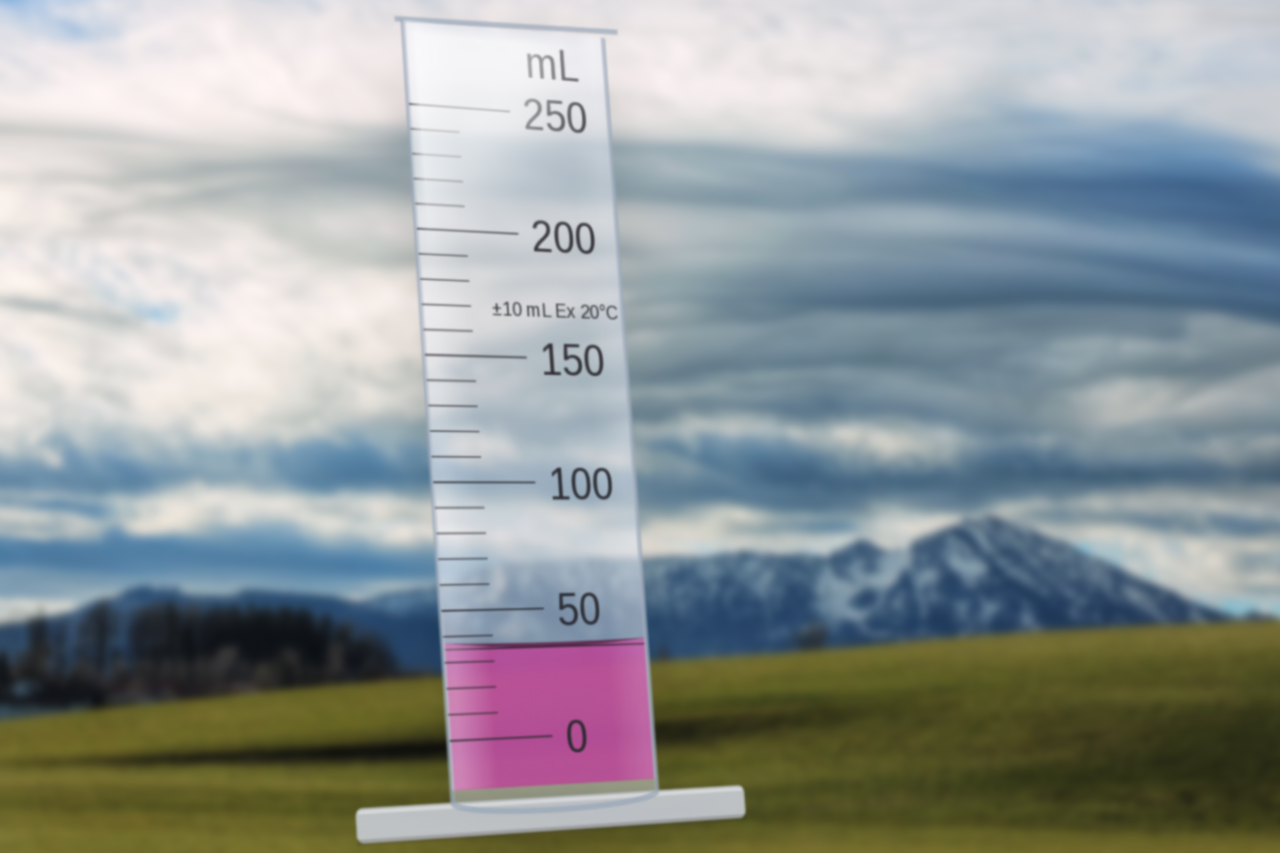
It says 35 mL
